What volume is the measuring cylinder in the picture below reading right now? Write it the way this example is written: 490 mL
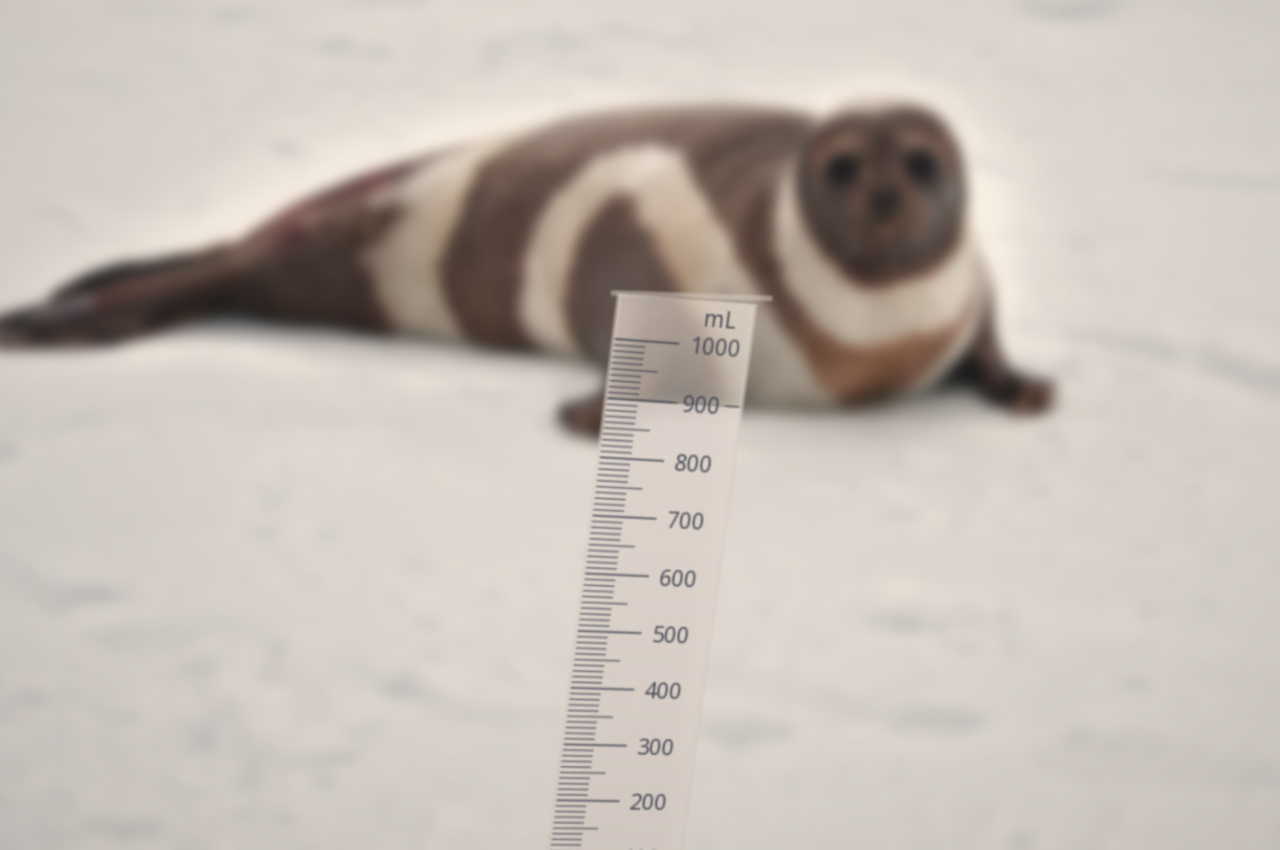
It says 900 mL
